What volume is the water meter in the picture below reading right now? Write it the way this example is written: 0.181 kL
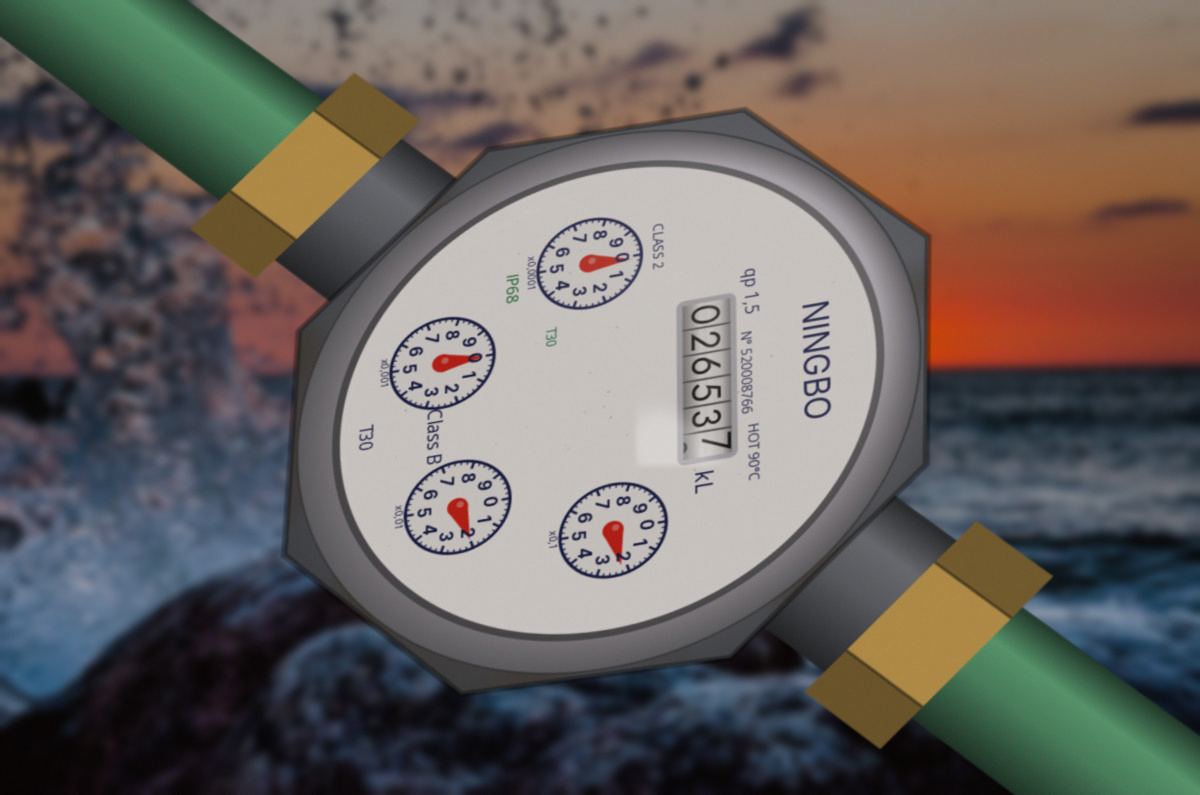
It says 26537.2200 kL
